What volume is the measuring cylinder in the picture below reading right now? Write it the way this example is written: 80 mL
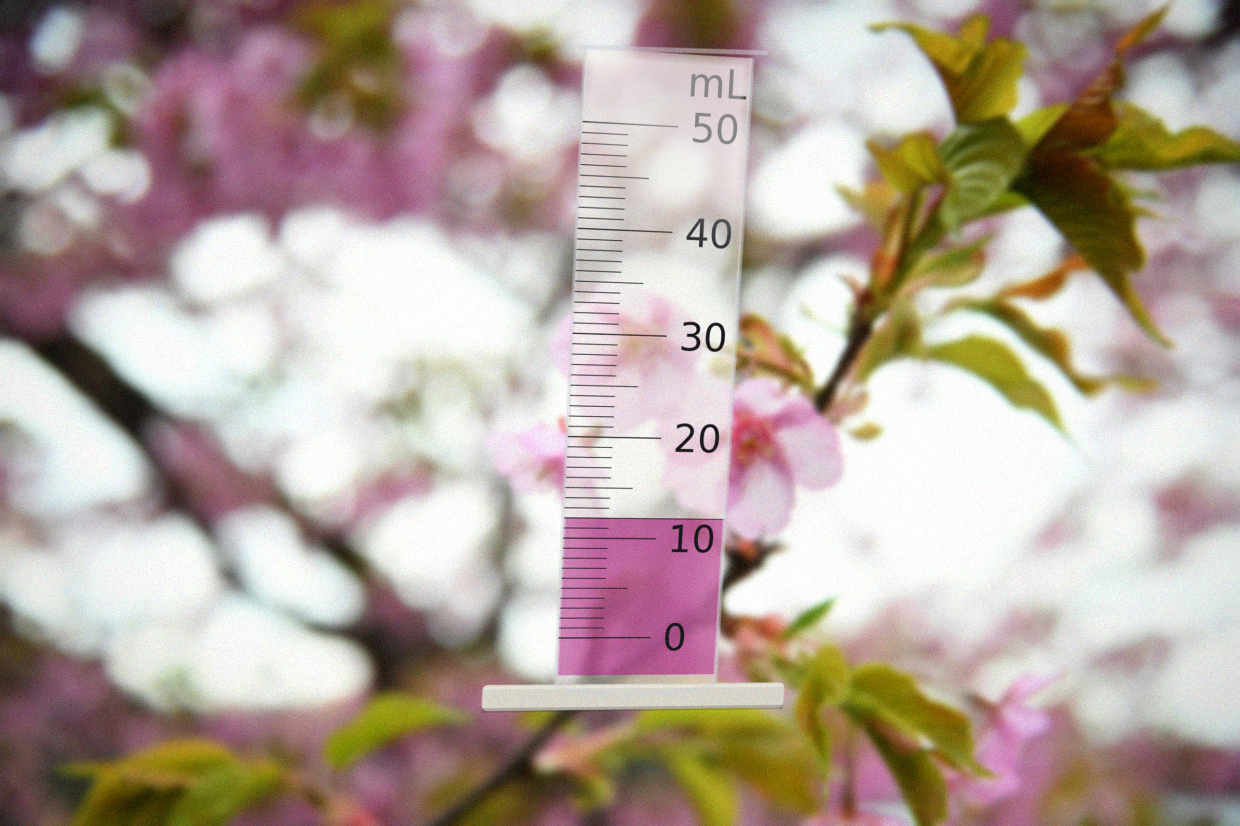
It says 12 mL
